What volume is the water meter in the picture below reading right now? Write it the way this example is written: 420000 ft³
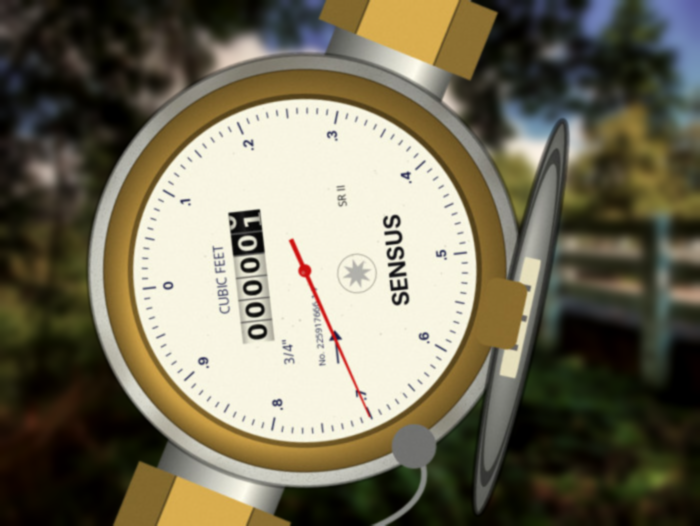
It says 0.70 ft³
